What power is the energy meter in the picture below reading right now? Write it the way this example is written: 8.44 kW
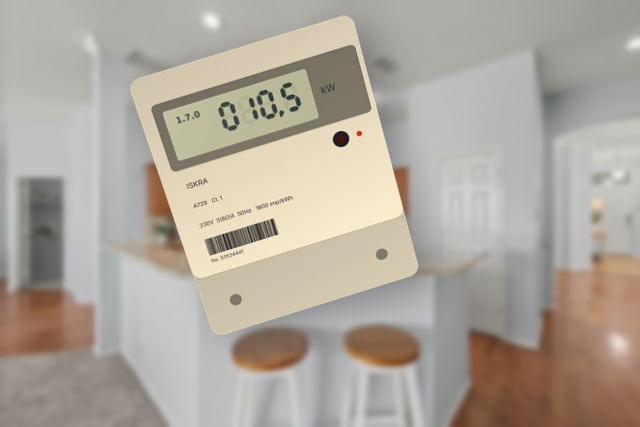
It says 10.5 kW
